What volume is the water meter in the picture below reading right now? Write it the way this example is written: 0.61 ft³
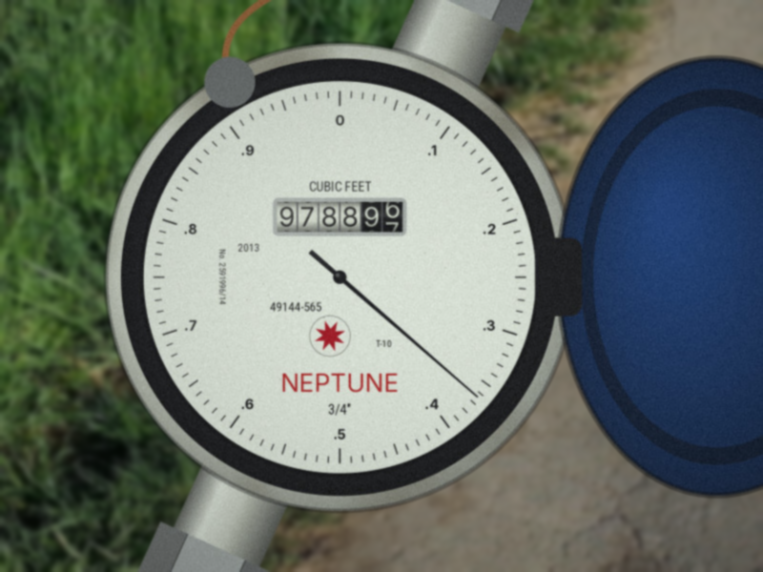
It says 978896.36 ft³
